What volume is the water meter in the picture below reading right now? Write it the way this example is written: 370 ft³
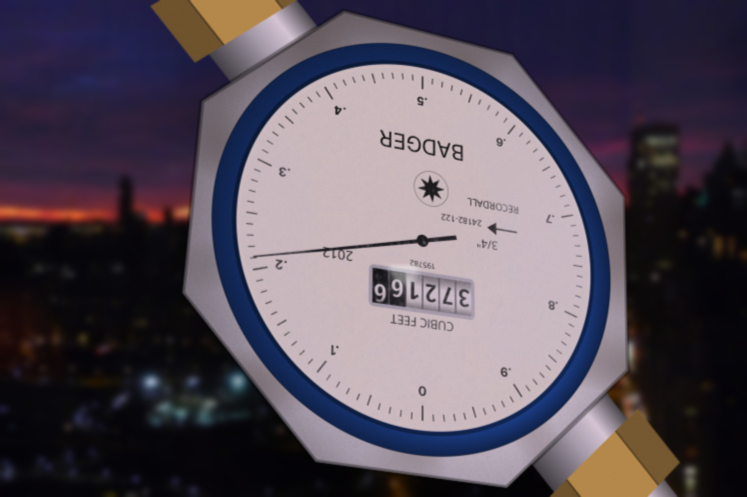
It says 372166.21 ft³
